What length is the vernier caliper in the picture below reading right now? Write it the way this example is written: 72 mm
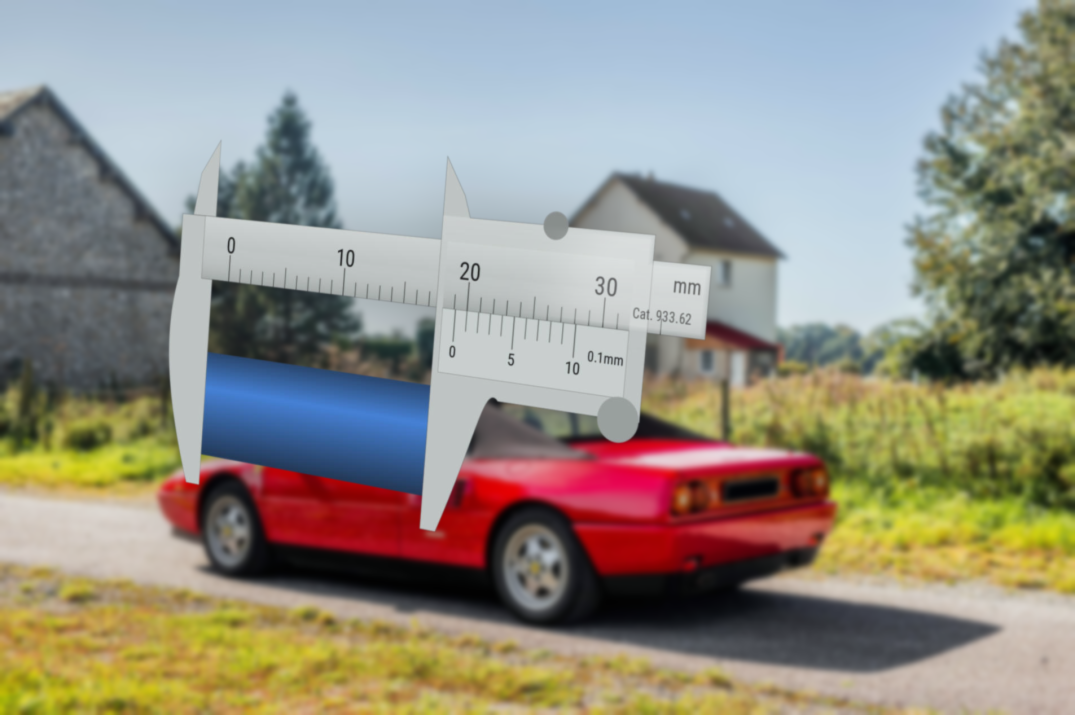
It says 19.1 mm
